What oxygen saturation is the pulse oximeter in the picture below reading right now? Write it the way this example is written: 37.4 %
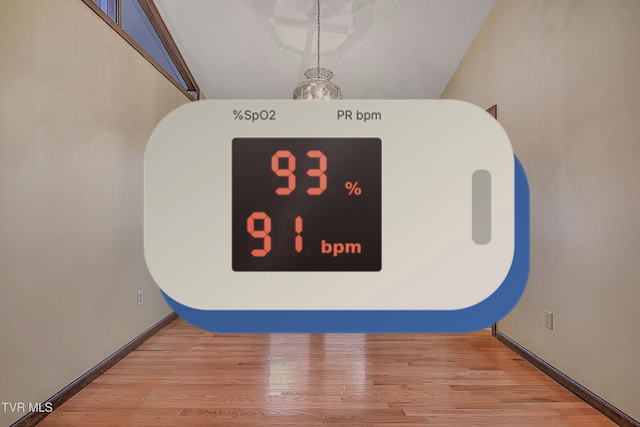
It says 93 %
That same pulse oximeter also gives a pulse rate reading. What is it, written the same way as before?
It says 91 bpm
